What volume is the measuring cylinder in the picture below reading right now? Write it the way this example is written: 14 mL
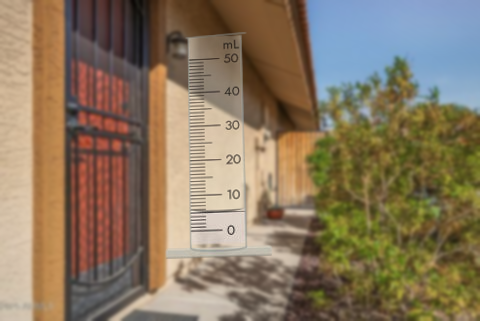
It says 5 mL
